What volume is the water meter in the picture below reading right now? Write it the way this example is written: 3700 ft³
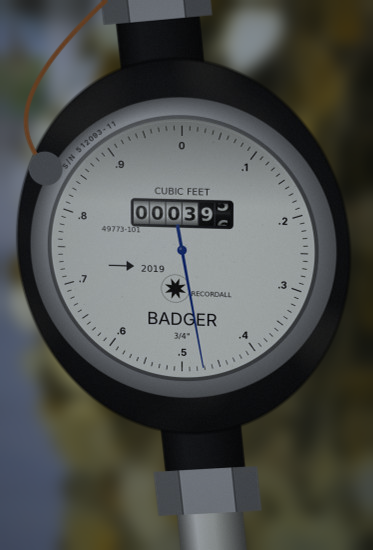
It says 395.47 ft³
